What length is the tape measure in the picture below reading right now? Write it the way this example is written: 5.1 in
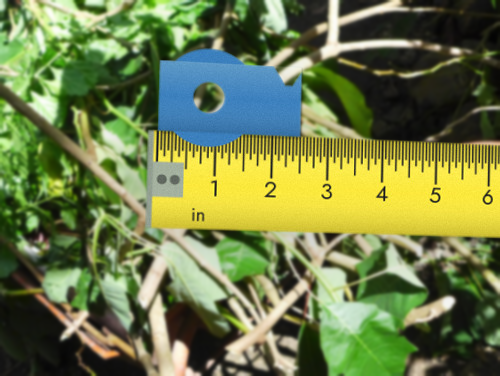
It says 2.5 in
